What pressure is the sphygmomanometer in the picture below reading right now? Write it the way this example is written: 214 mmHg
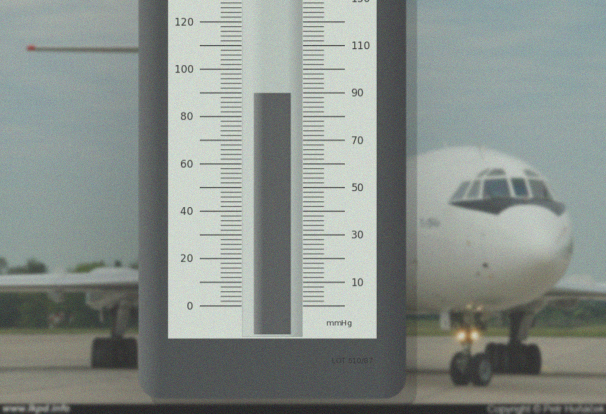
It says 90 mmHg
